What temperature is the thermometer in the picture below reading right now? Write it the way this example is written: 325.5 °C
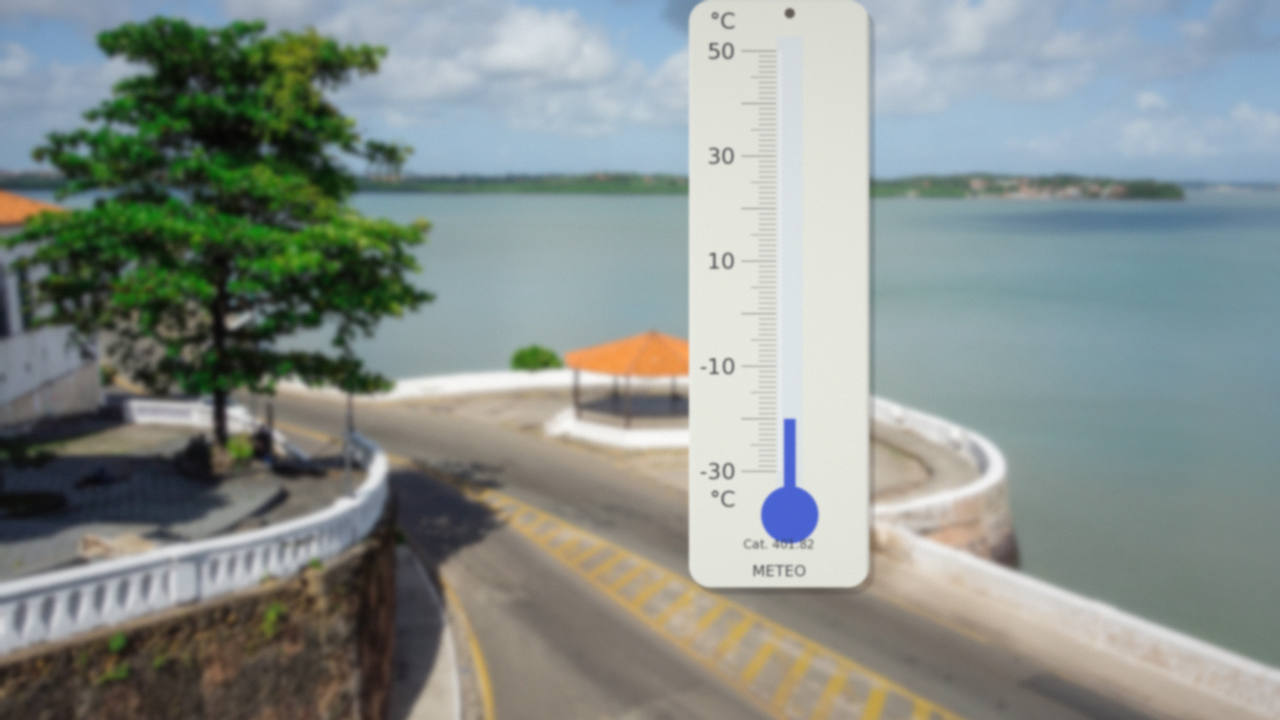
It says -20 °C
